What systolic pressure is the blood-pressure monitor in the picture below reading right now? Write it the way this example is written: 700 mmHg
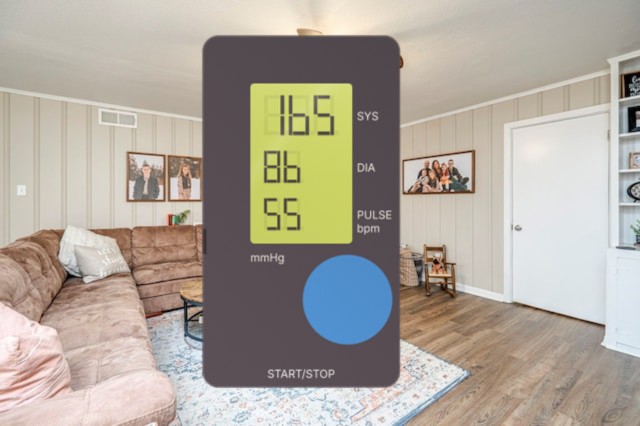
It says 165 mmHg
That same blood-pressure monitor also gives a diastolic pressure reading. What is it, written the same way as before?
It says 86 mmHg
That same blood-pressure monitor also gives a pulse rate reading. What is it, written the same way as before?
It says 55 bpm
